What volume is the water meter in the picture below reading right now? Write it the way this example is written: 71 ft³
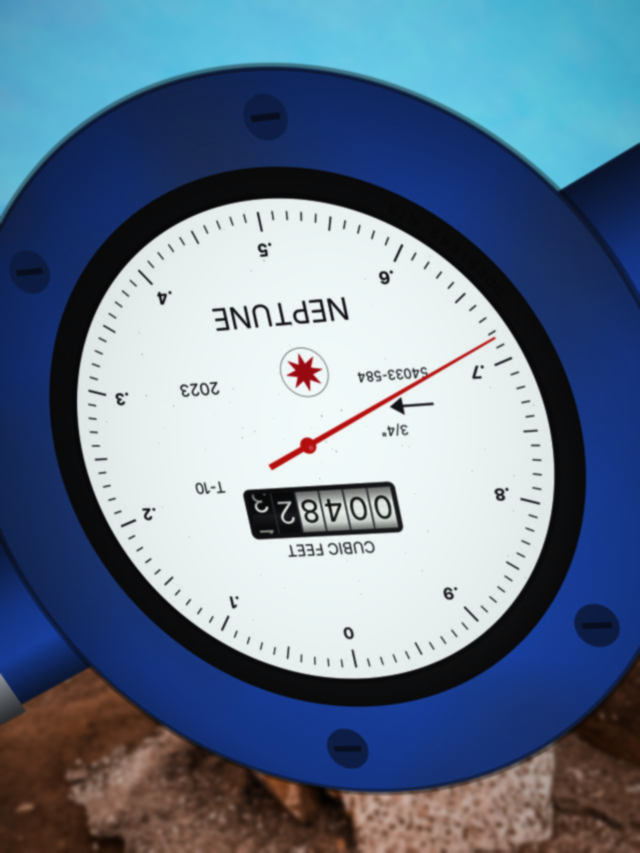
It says 4822.68 ft³
